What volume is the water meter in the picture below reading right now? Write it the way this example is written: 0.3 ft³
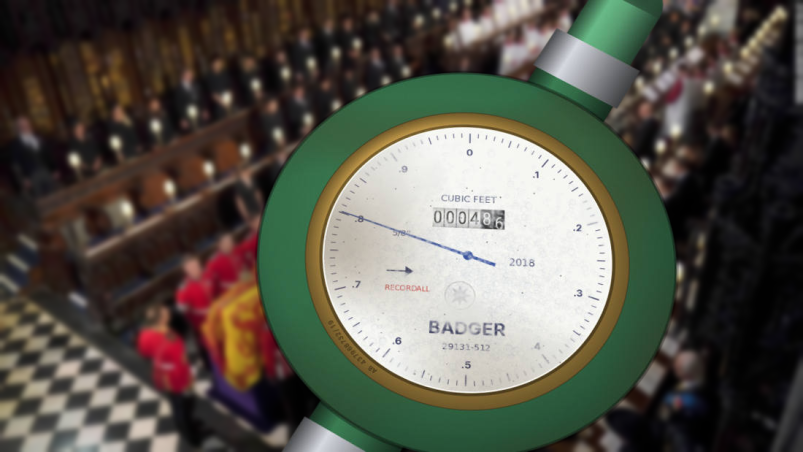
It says 485.80 ft³
